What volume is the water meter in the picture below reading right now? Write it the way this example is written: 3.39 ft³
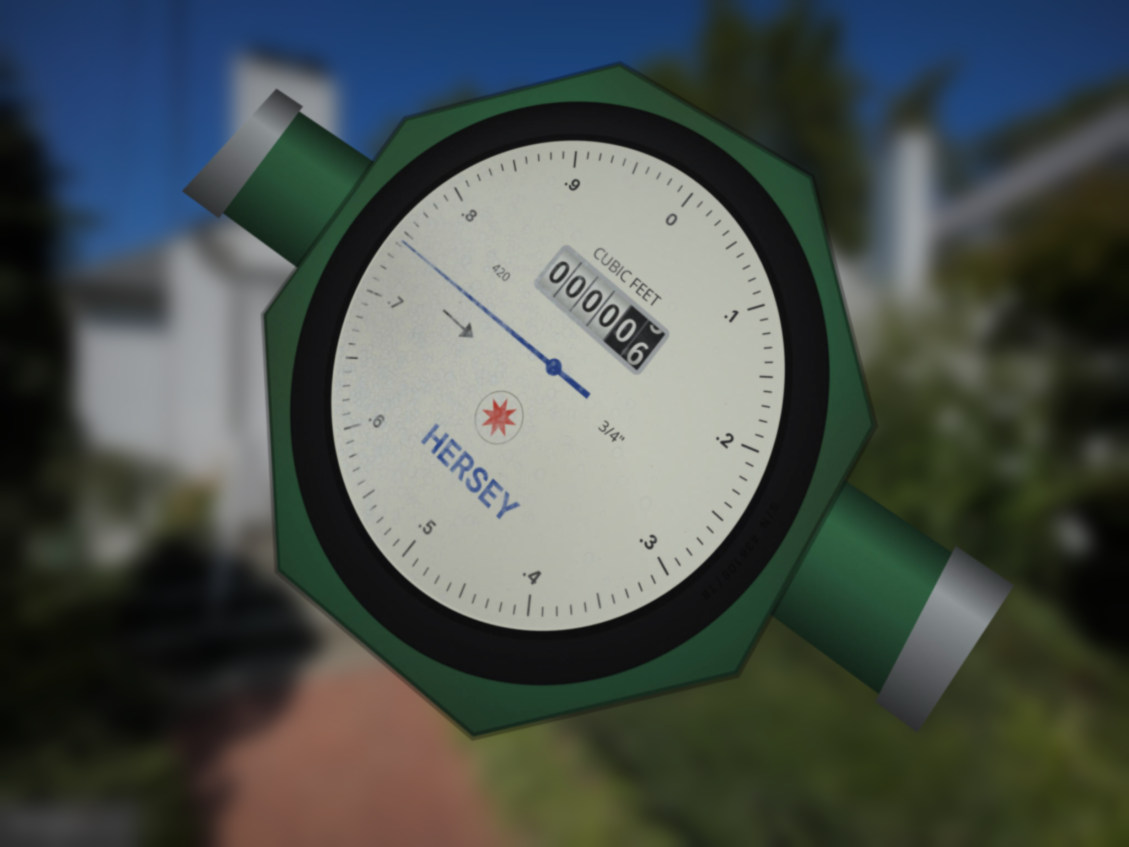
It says 5.74 ft³
